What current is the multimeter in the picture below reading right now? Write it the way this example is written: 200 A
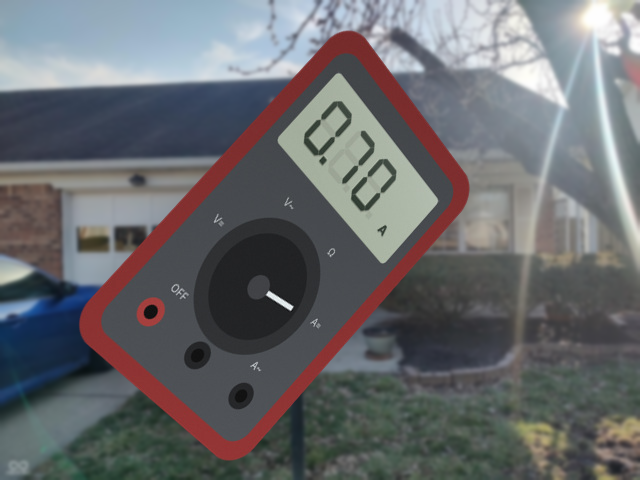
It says 0.70 A
